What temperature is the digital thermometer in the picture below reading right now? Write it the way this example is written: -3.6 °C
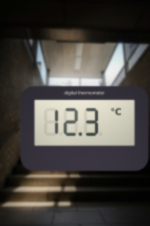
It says 12.3 °C
